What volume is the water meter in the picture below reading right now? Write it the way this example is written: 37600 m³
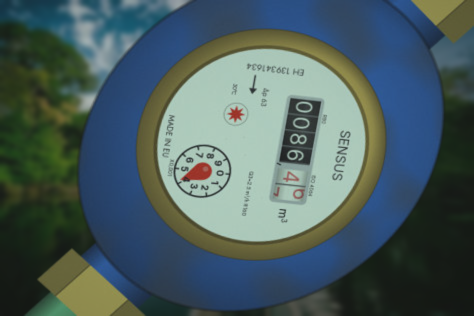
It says 86.464 m³
